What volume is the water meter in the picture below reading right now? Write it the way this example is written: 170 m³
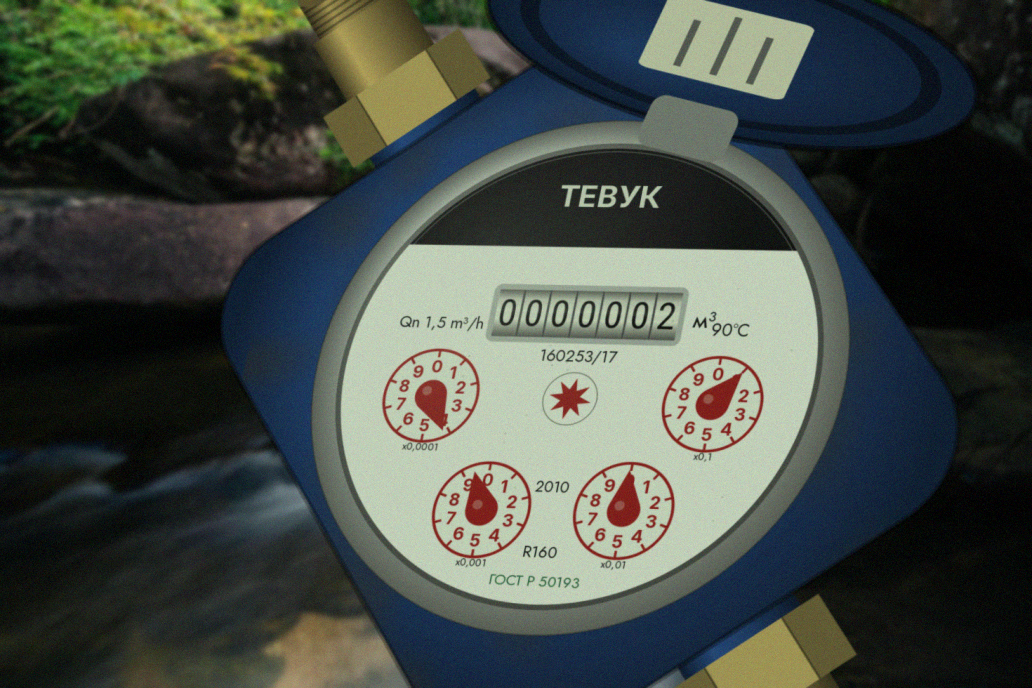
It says 2.0994 m³
